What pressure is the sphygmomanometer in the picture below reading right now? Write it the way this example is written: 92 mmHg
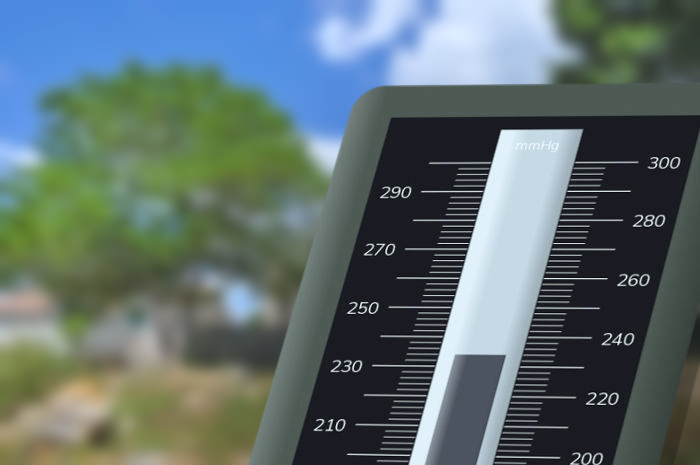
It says 234 mmHg
